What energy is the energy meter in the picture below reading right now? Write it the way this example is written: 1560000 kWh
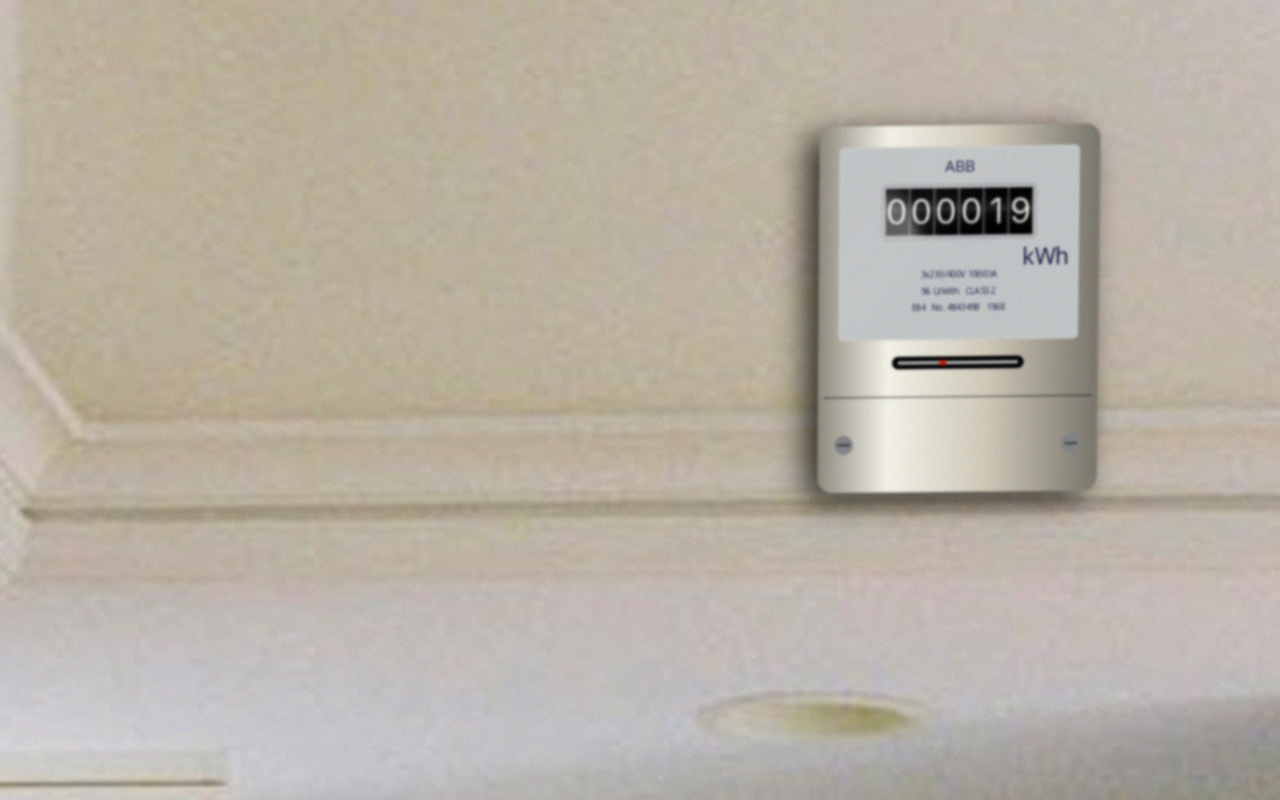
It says 19 kWh
